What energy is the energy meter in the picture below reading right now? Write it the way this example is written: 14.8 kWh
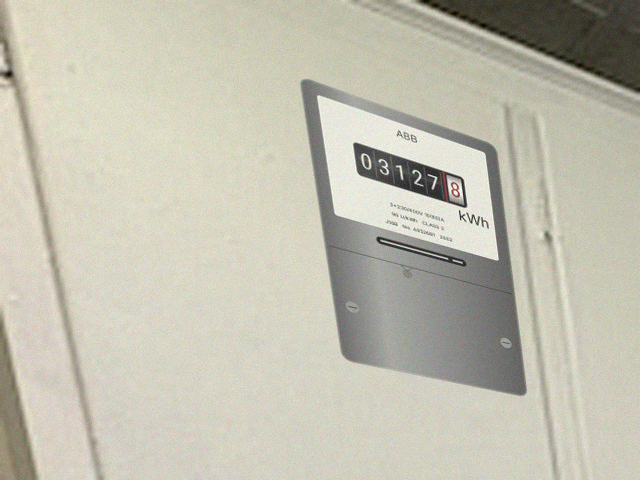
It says 3127.8 kWh
